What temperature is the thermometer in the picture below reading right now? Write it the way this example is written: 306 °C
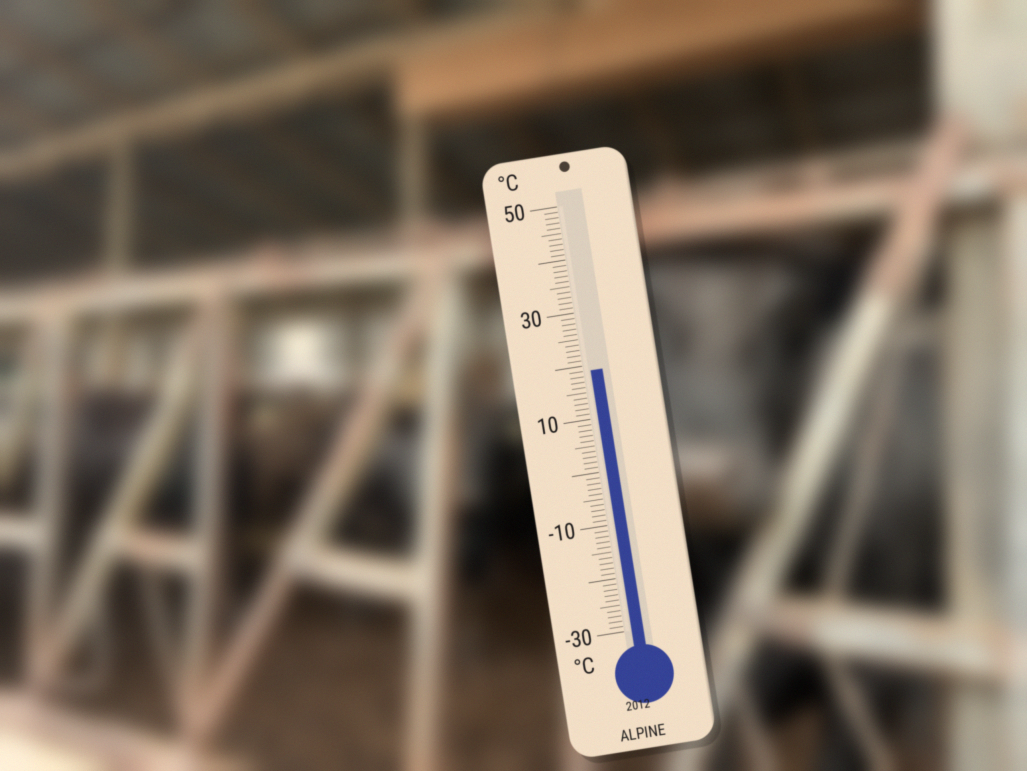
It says 19 °C
